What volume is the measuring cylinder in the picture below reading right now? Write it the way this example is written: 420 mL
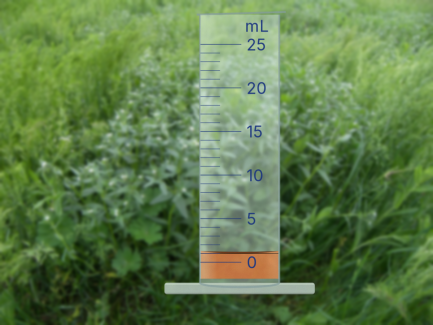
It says 1 mL
